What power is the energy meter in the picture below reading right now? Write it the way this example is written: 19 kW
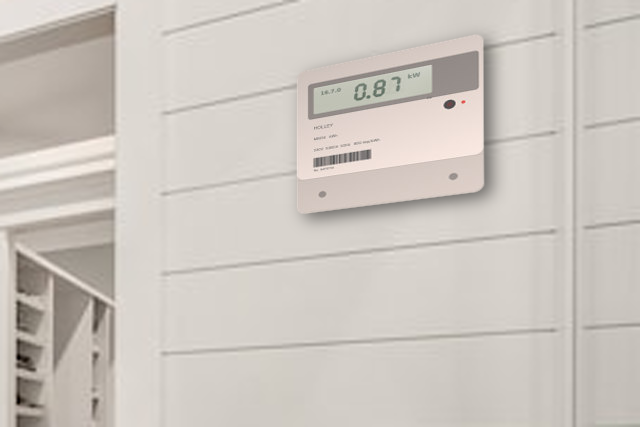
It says 0.87 kW
